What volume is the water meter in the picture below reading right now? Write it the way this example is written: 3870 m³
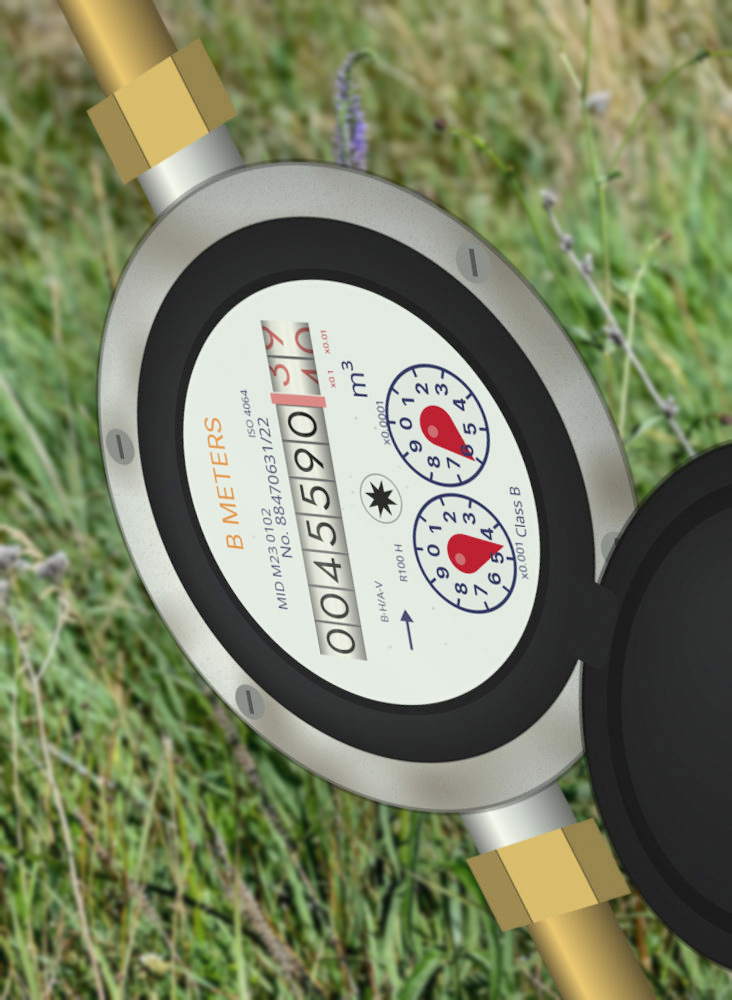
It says 45590.3946 m³
